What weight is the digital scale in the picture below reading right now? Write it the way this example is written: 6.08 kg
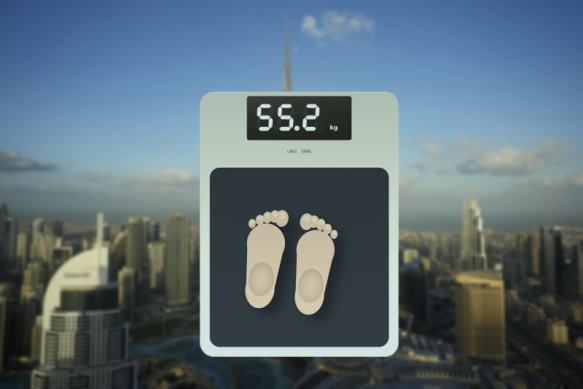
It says 55.2 kg
